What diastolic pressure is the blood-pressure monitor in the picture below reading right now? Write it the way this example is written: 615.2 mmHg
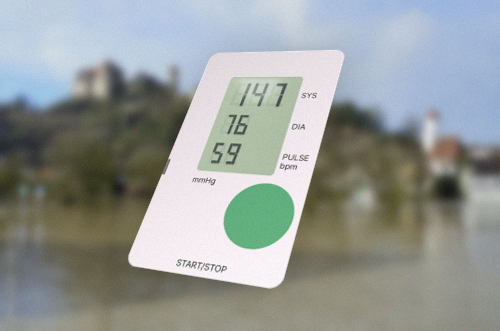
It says 76 mmHg
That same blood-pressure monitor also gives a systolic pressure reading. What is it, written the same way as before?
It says 147 mmHg
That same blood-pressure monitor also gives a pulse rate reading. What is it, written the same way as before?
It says 59 bpm
